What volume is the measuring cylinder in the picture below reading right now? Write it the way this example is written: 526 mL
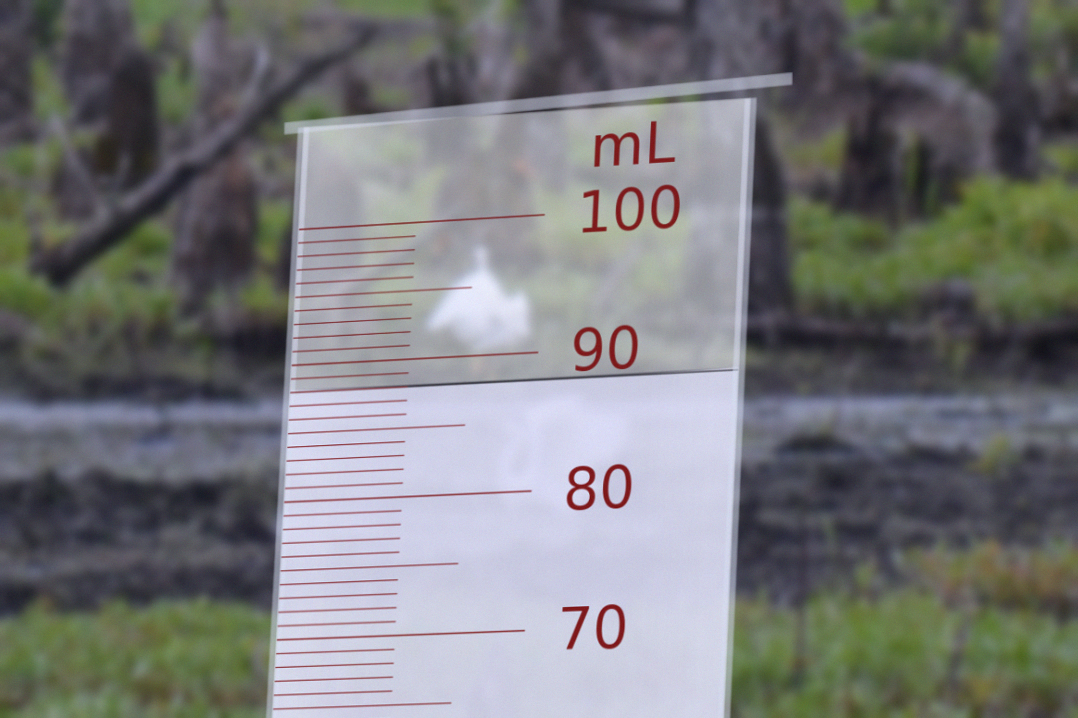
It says 88 mL
